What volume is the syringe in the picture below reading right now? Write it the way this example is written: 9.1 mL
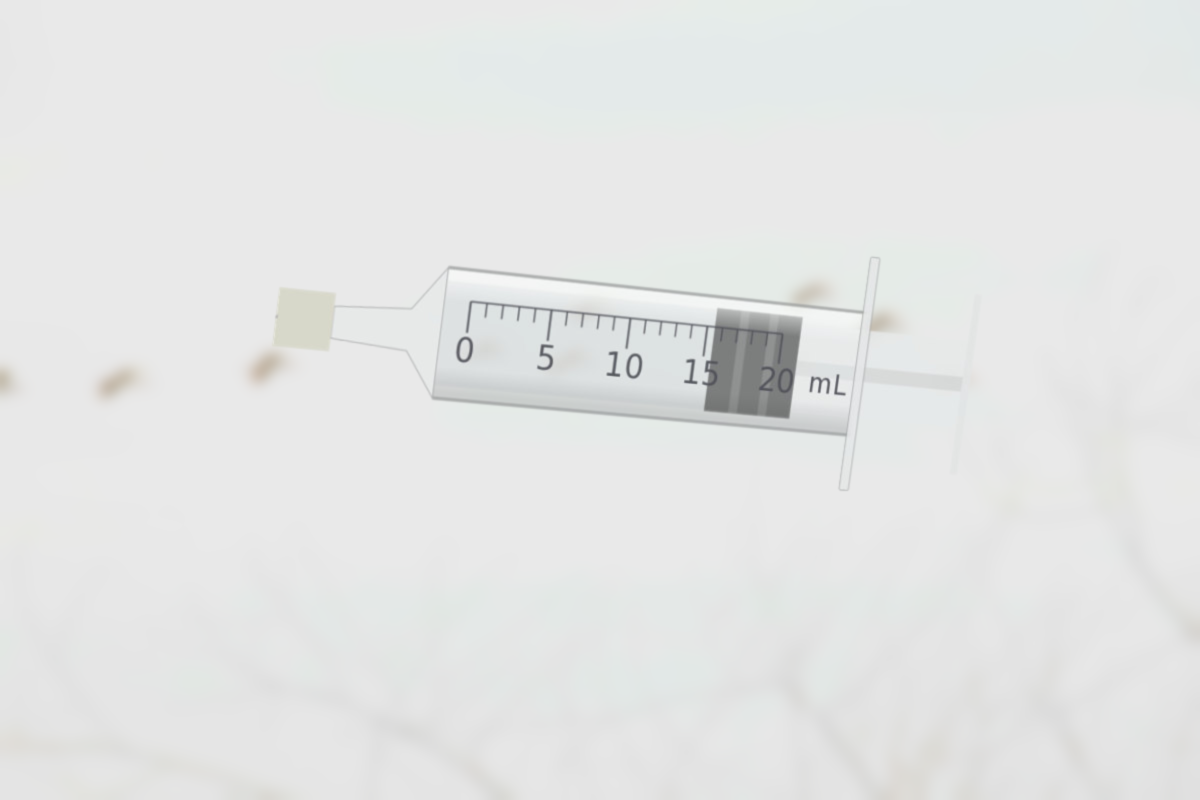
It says 15.5 mL
